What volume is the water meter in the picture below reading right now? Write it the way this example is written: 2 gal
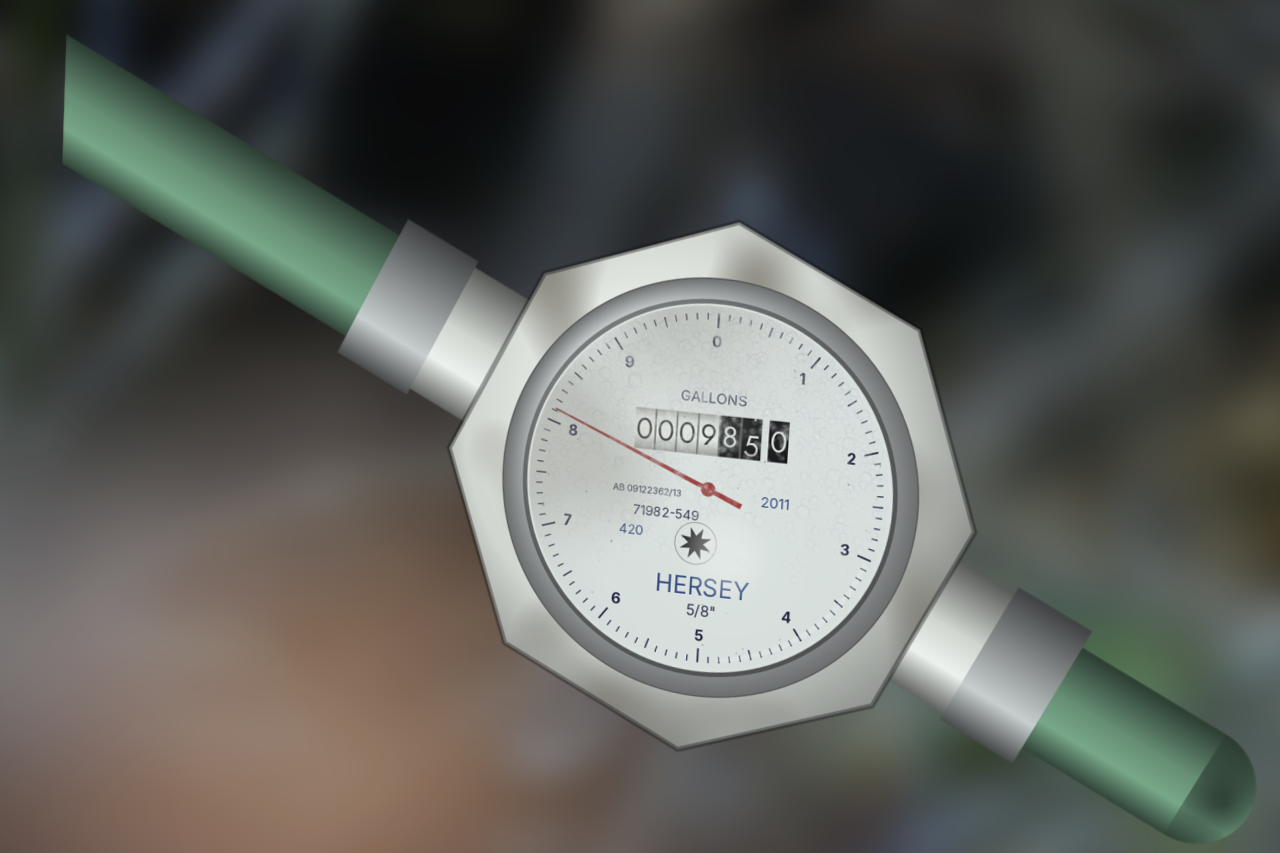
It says 9848.1 gal
